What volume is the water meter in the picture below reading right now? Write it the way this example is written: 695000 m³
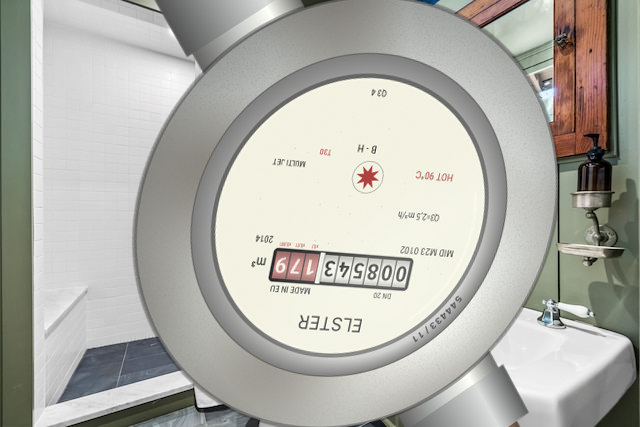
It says 8543.179 m³
